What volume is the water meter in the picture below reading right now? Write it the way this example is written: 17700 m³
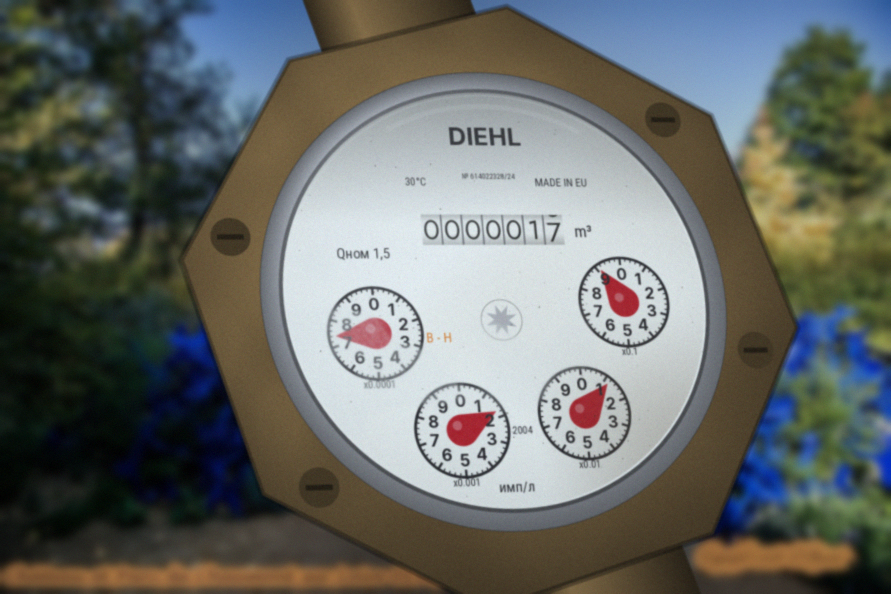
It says 16.9117 m³
